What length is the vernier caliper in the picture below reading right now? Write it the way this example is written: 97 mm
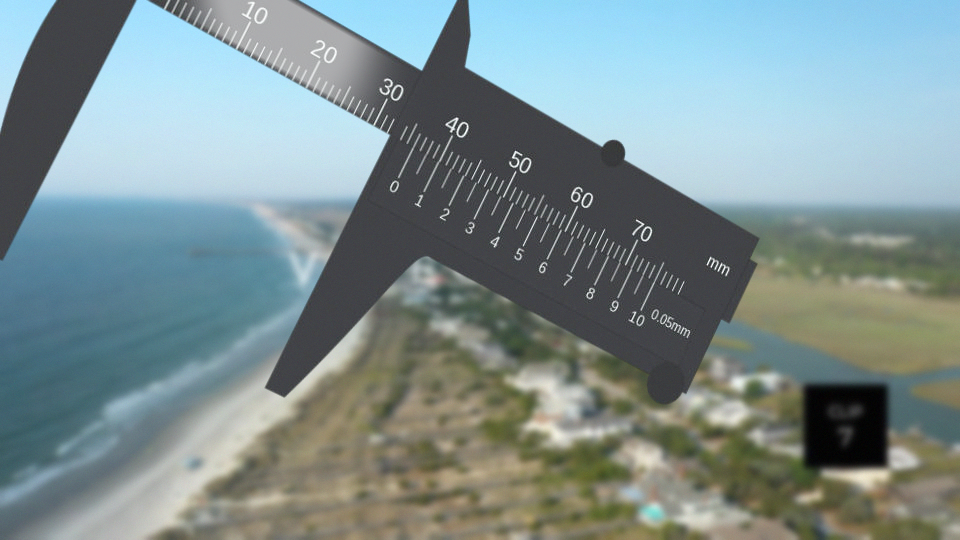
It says 36.0 mm
